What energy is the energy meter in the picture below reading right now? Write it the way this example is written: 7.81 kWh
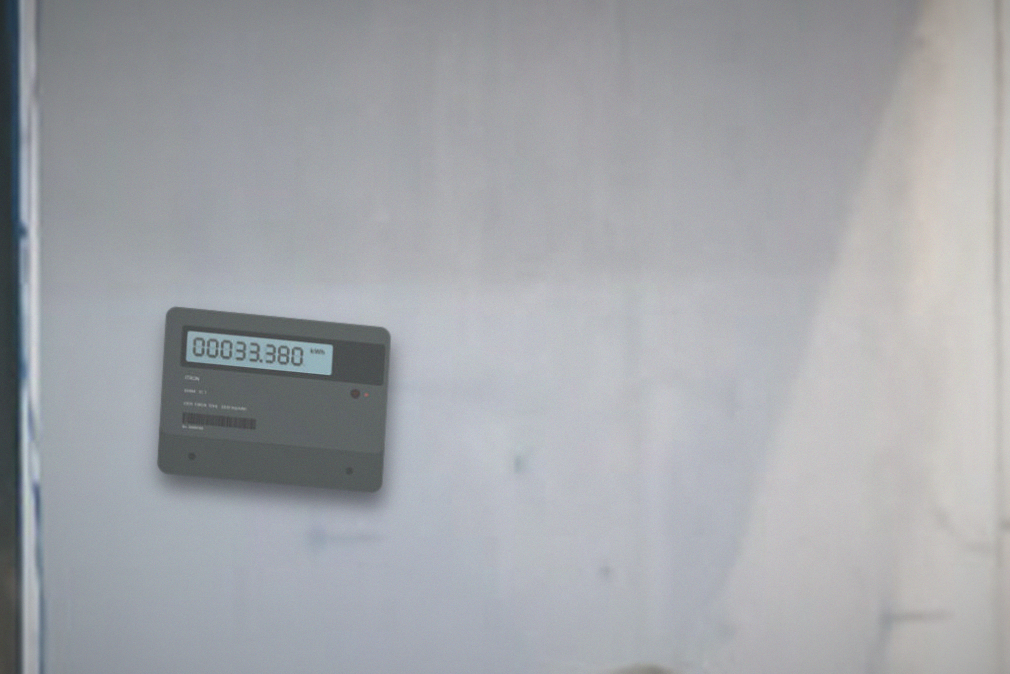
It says 33.380 kWh
